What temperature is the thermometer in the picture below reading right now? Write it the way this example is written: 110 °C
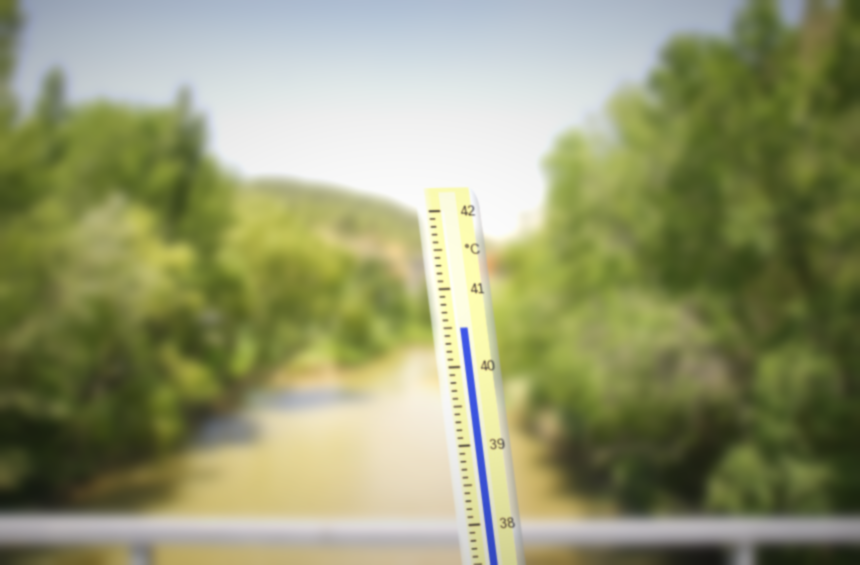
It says 40.5 °C
